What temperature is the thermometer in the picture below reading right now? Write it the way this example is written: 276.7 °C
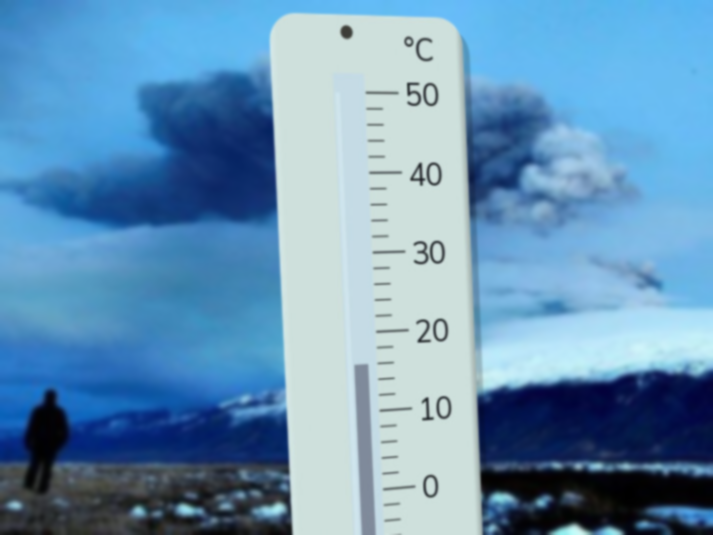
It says 16 °C
